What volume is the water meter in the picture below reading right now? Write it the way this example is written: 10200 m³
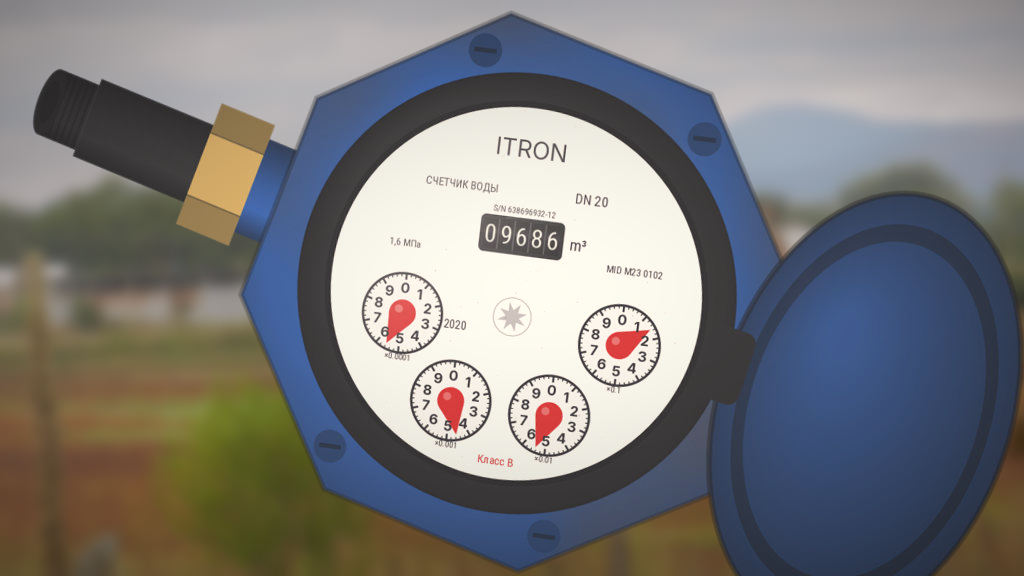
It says 9686.1545 m³
